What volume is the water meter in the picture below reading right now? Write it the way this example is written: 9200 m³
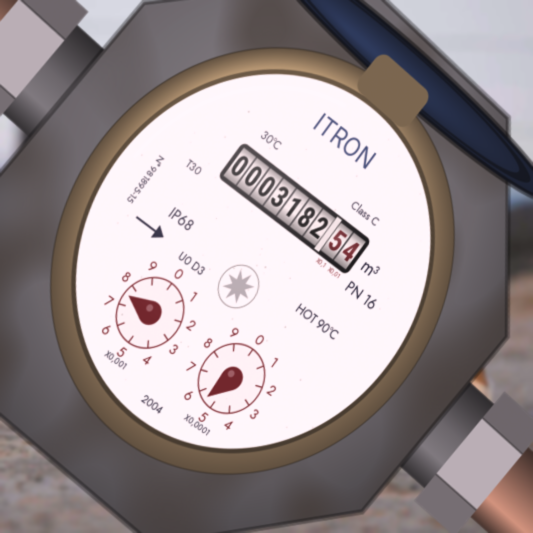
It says 3182.5475 m³
